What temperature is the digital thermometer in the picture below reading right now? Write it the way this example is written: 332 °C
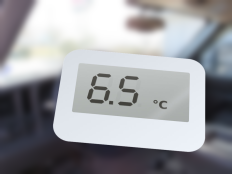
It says 6.5 °C
